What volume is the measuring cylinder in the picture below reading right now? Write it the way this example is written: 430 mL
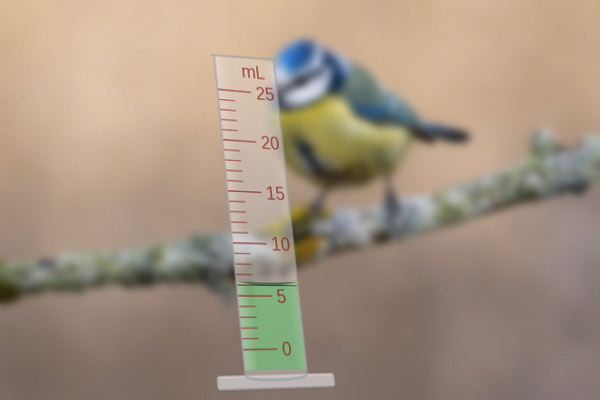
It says 6 mL
